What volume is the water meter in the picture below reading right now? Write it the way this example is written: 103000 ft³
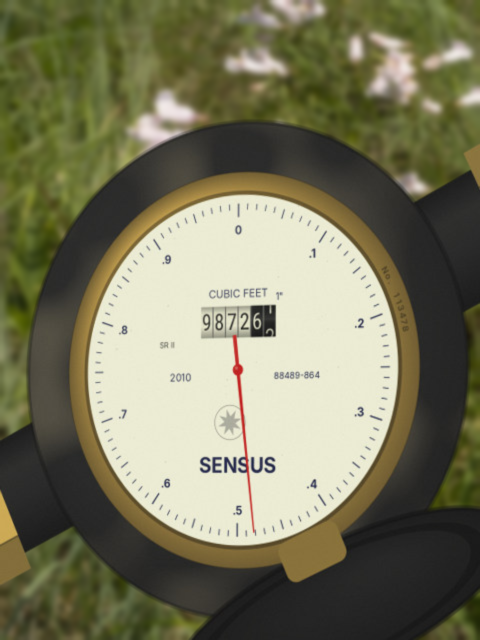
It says 987261.48 ft³
